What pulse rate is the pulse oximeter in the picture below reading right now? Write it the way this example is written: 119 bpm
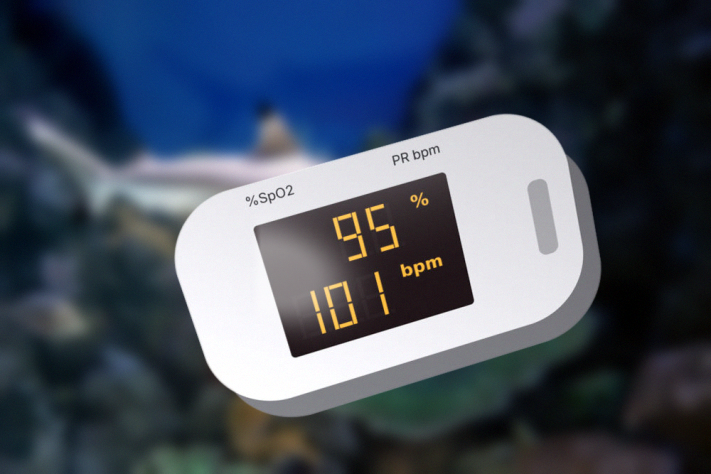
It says 101 bpm
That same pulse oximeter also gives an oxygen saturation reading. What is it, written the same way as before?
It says 95 %
